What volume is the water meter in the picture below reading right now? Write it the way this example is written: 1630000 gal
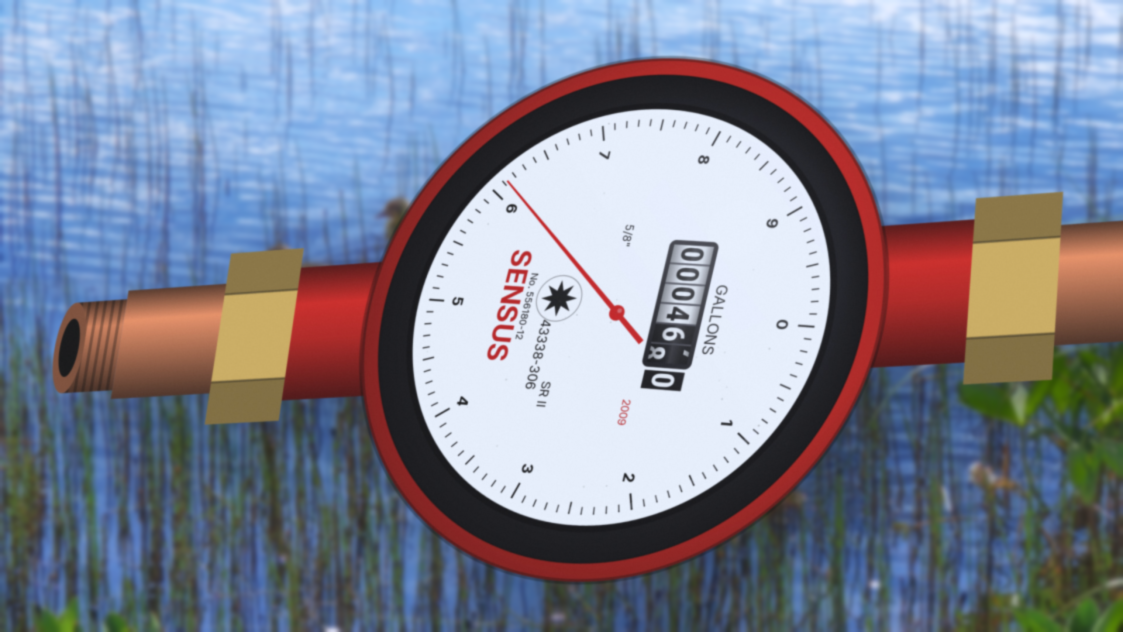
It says 4676.1 gal
